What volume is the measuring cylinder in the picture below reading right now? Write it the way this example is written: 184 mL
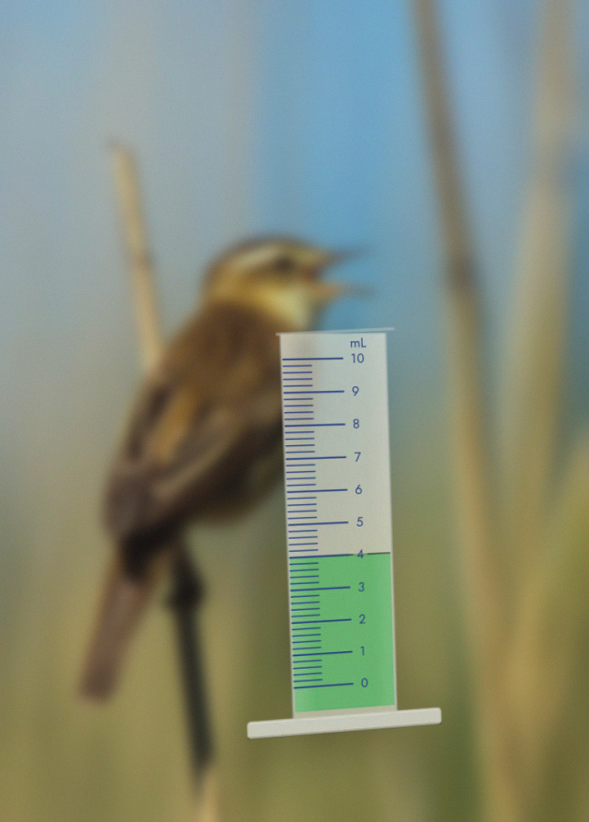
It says 4 mL
